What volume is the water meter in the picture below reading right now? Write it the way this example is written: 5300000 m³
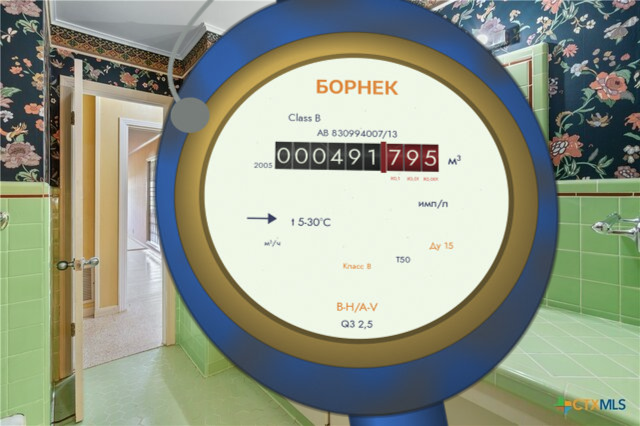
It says 491.795 m³
